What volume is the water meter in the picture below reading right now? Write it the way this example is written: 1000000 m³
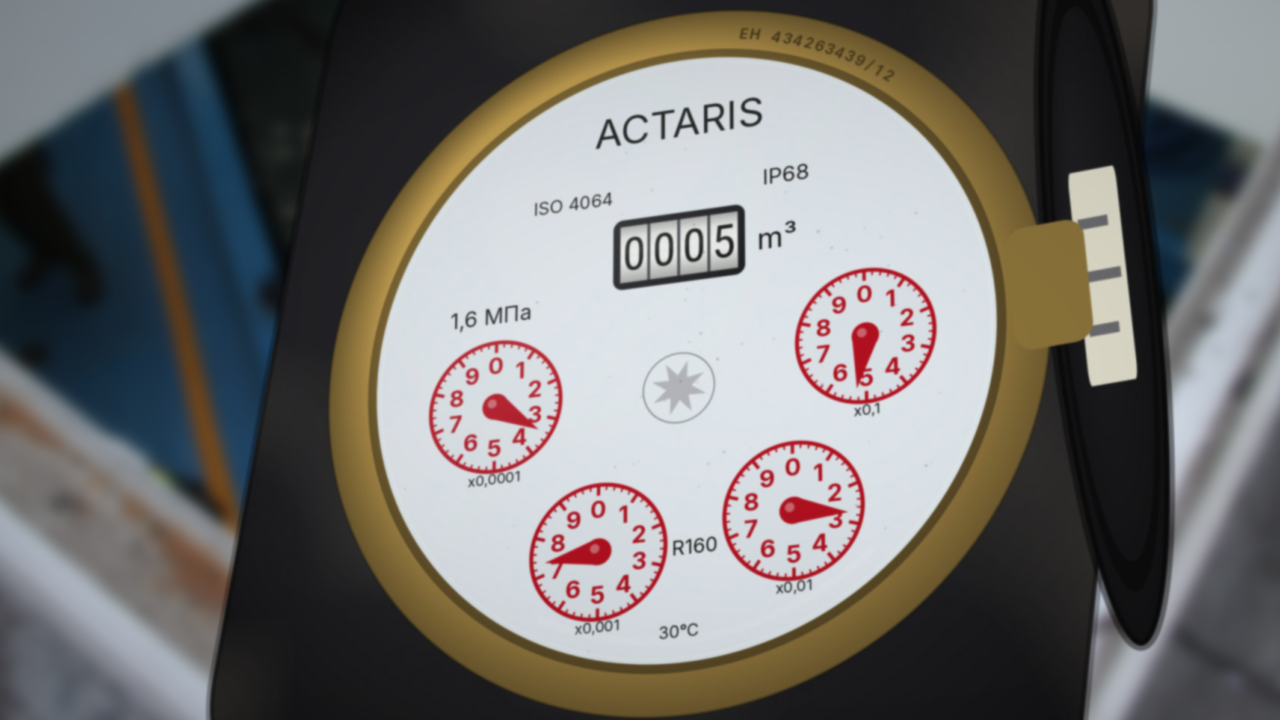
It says 5.5273 m³
